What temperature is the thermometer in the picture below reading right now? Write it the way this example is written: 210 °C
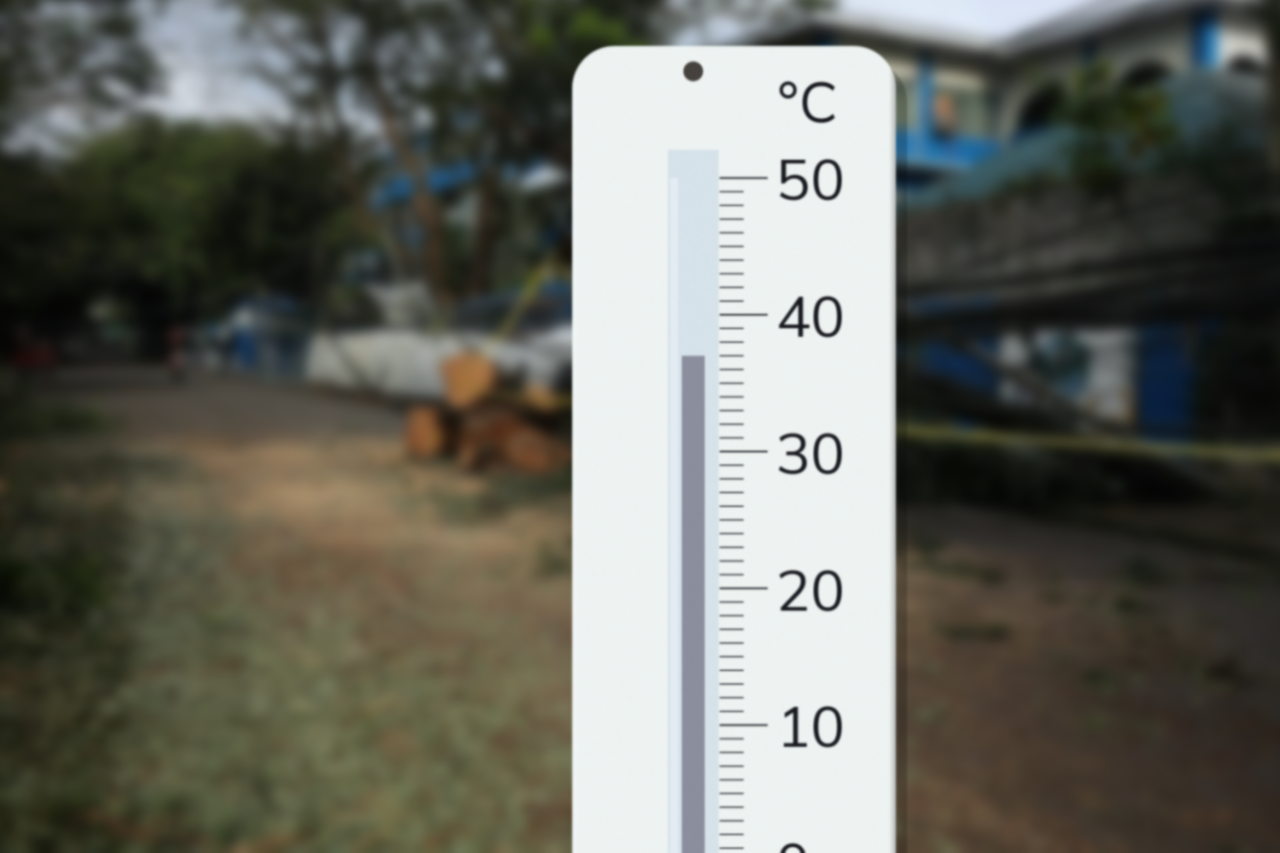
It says 37 °C
